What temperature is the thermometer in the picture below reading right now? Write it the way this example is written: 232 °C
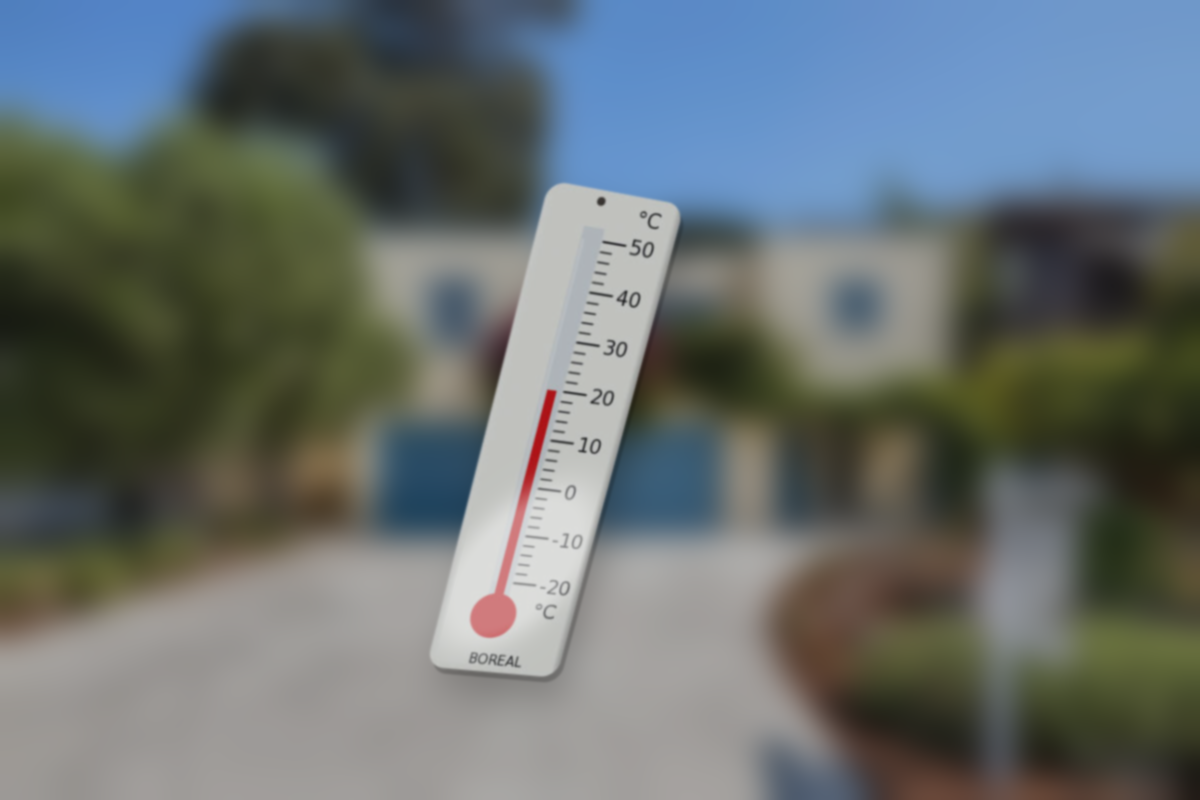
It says 20 °C
